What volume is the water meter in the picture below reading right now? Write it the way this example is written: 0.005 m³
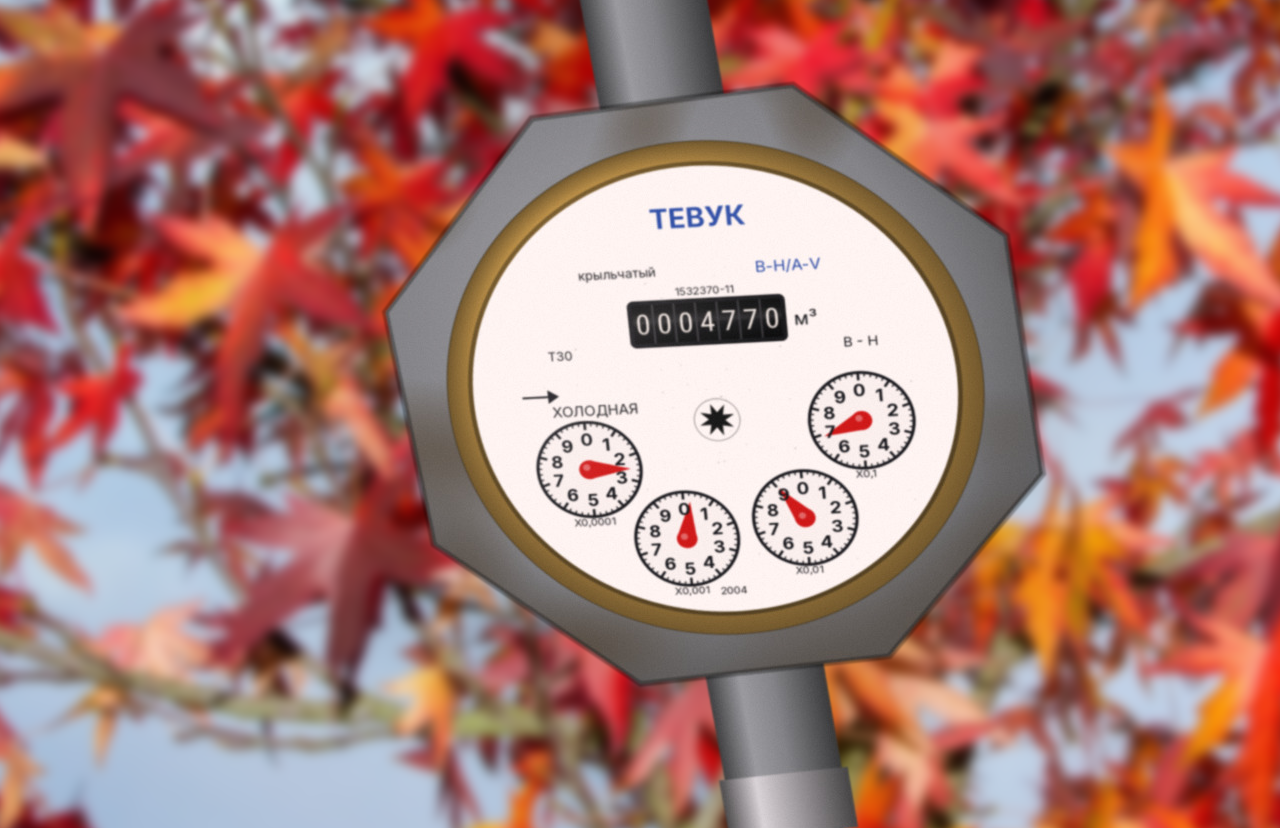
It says 4770.6902 m³
